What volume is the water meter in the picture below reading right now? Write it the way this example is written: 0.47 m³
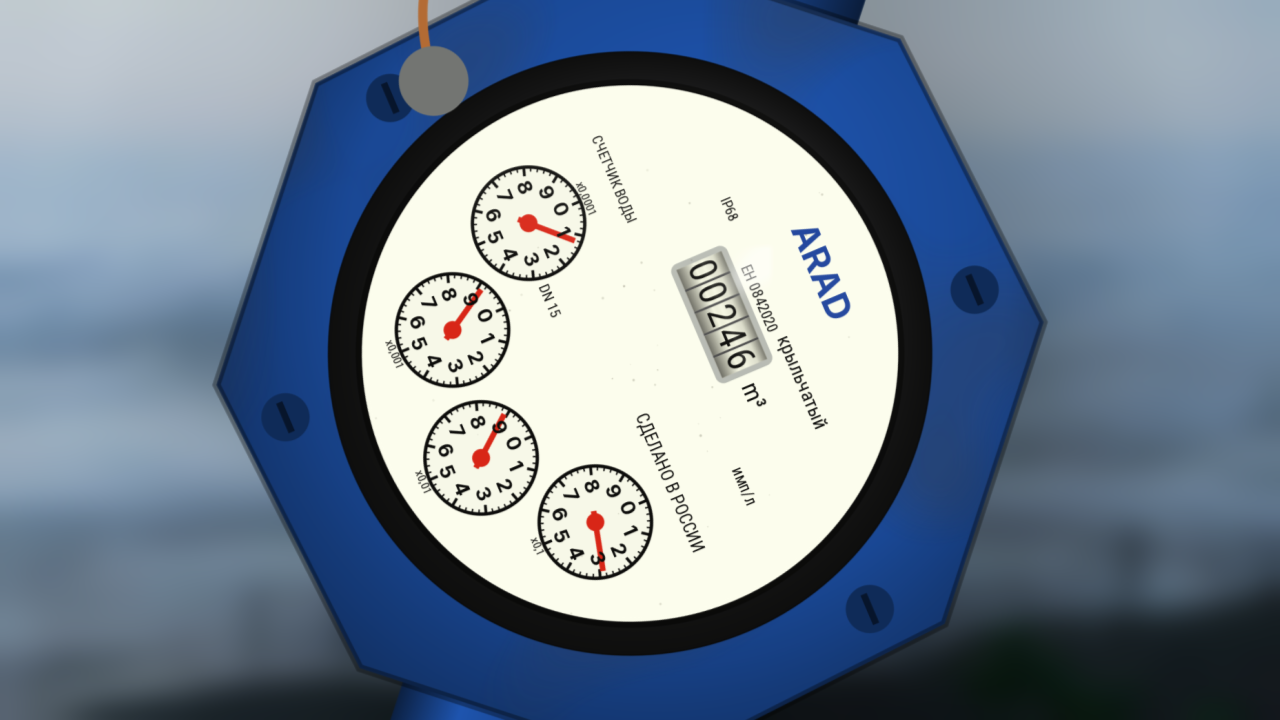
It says 246.2891 m³
